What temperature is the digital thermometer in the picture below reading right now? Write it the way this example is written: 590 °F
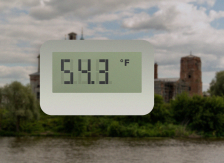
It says 54.3 °F
